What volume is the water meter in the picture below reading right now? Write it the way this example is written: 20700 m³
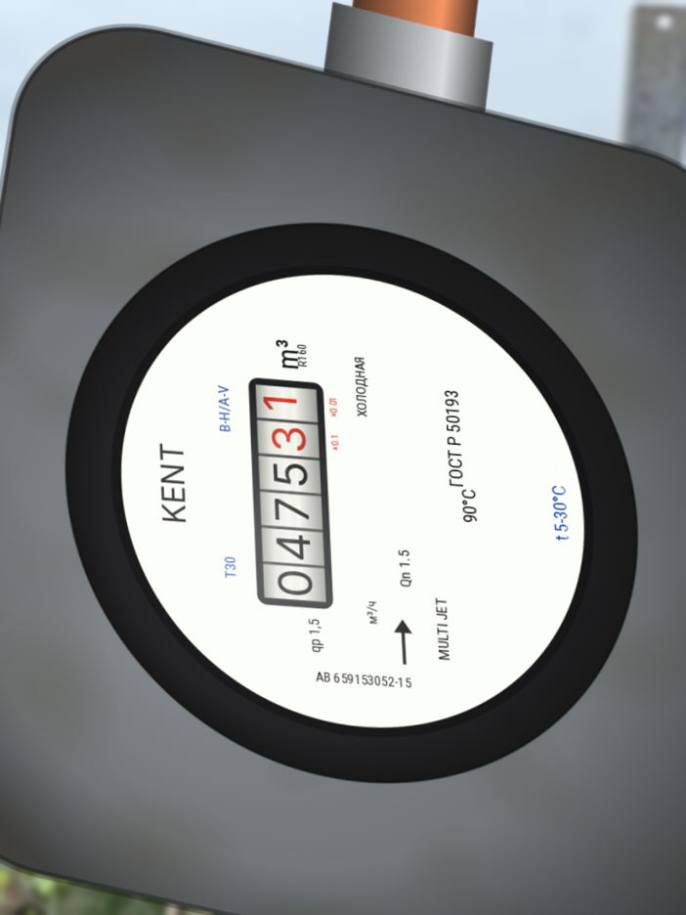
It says 475.31 m³
